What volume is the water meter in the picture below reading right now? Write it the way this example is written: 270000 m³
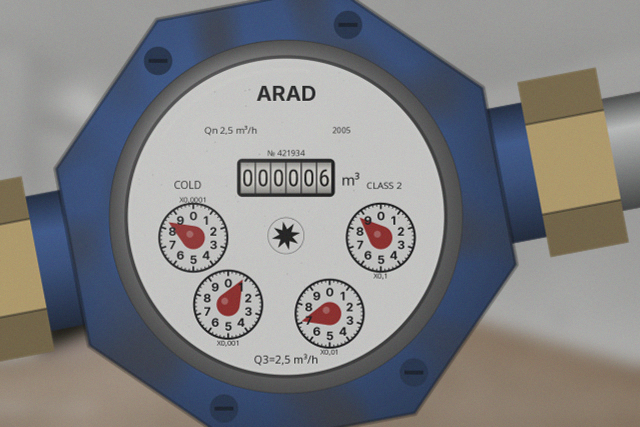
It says 6.8708 m³
